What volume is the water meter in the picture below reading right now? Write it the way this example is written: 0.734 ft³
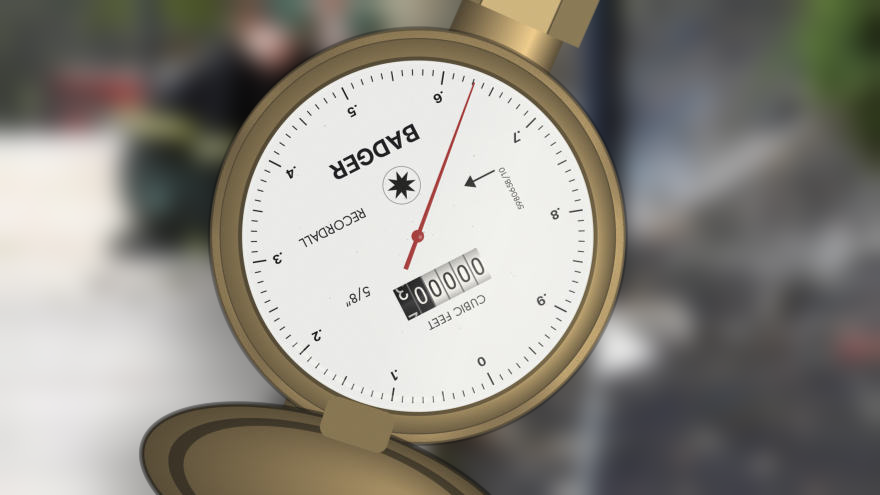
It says 2.63 ft³
